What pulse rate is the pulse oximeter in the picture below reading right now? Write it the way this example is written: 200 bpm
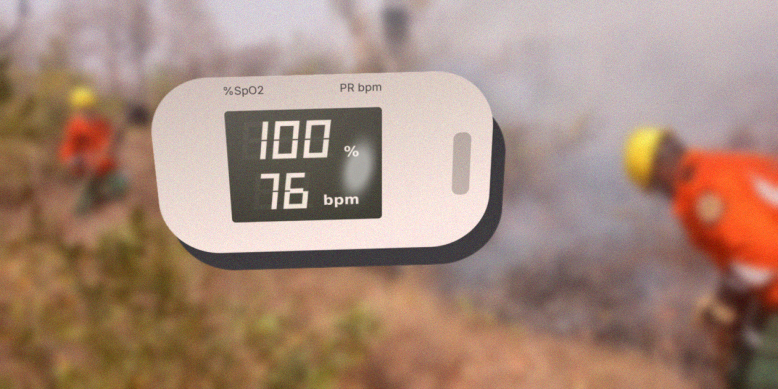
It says 76 bpm
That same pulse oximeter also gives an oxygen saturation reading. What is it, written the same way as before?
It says 100 %
